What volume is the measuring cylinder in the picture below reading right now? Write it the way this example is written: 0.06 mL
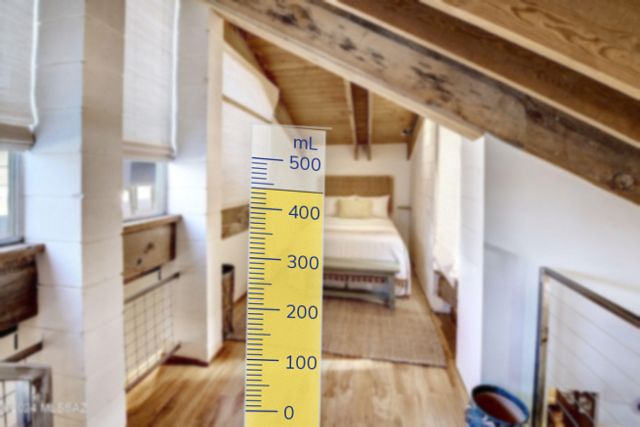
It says 440 mL
